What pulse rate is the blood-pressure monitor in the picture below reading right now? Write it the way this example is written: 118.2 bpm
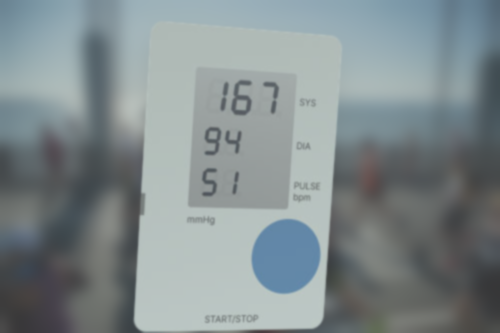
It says 51 bpm
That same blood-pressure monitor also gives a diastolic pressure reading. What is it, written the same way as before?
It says 94 mmHg
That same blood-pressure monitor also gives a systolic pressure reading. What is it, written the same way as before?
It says 167 mmHg
